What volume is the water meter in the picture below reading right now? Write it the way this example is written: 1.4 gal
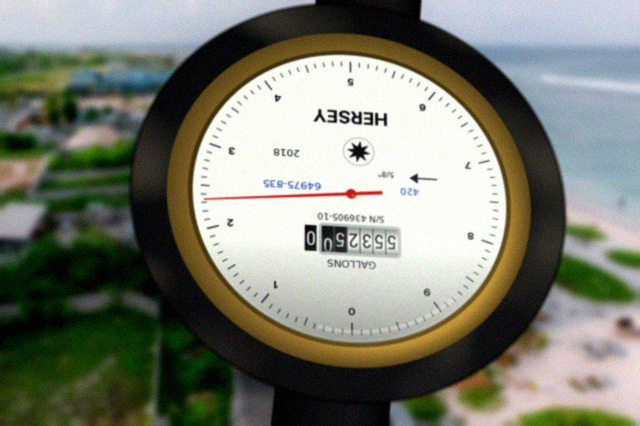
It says 5532502.3 gal
